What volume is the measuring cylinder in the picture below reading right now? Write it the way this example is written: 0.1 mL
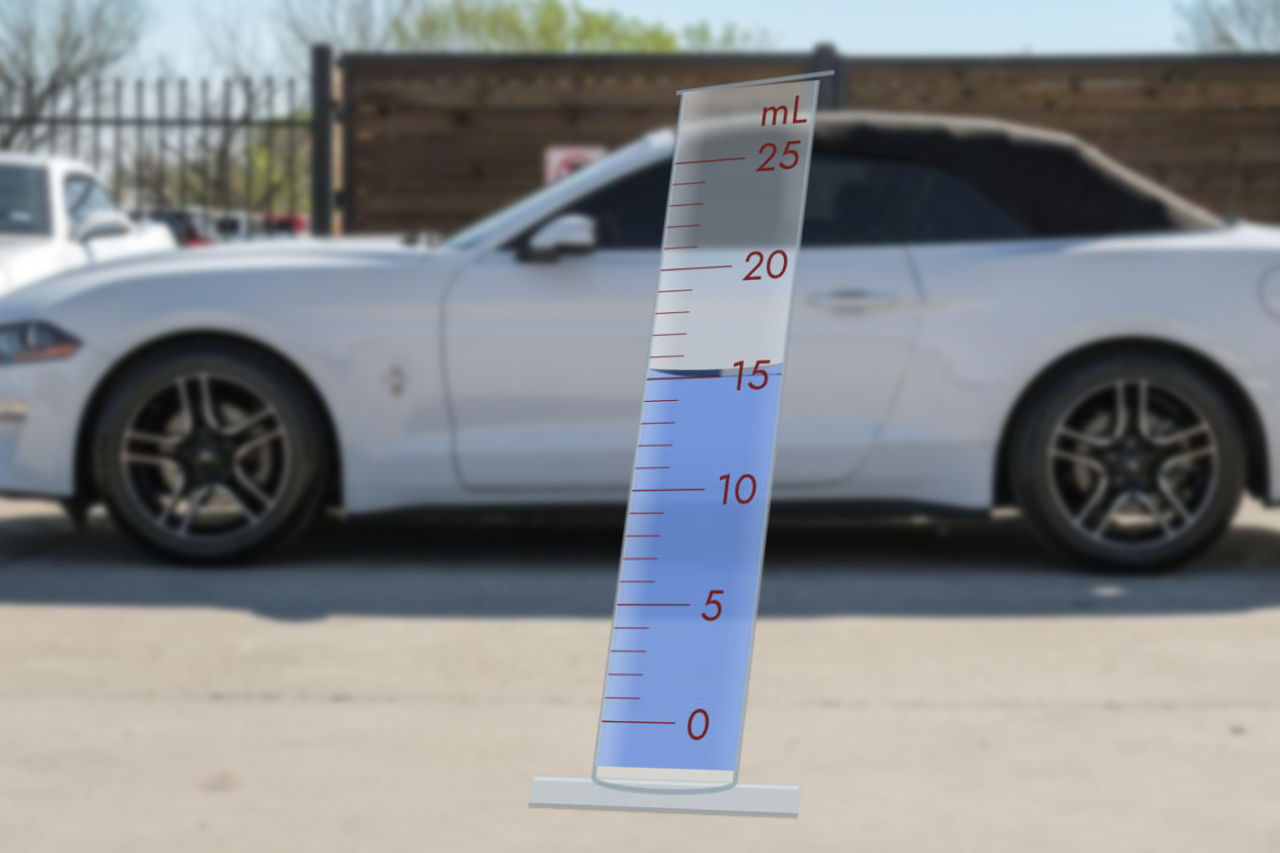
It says 15 mL
